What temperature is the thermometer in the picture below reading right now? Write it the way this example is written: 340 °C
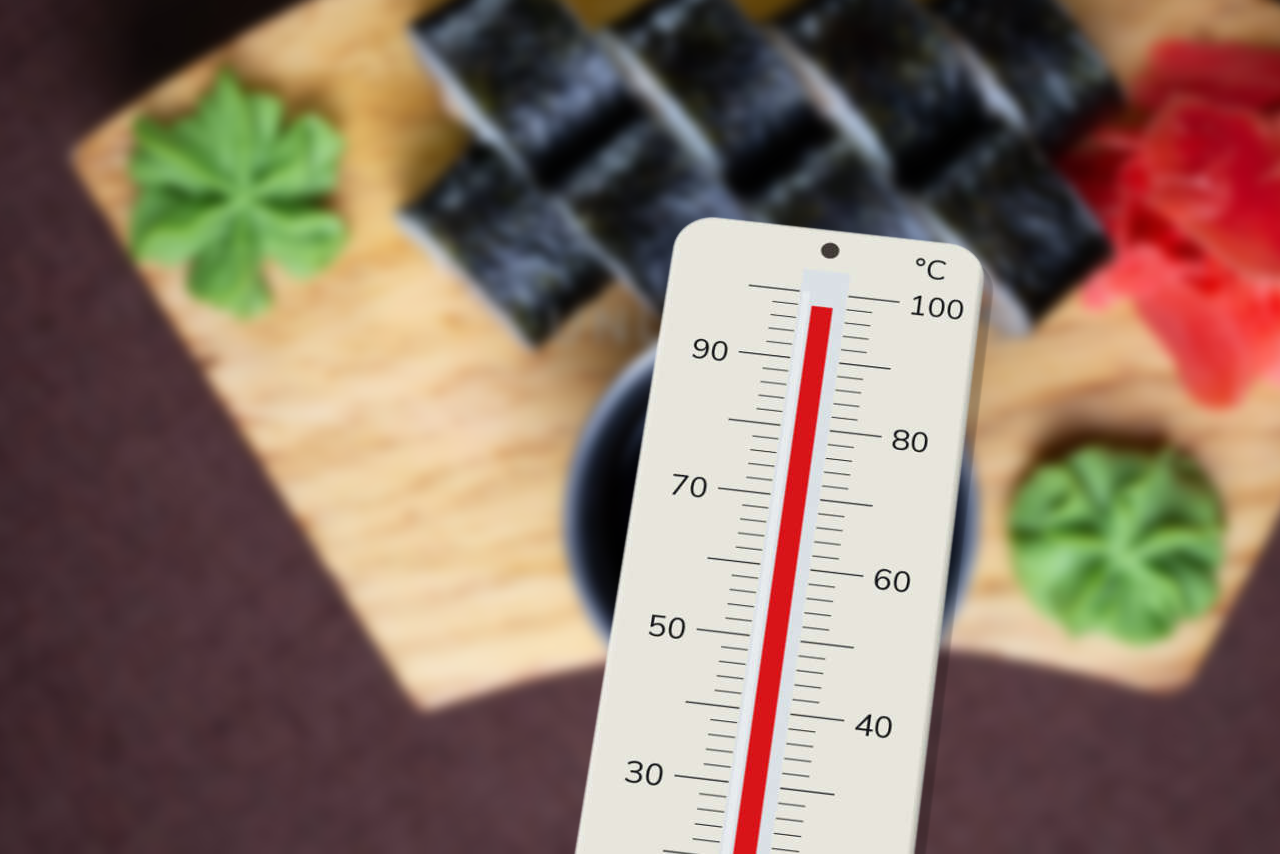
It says 98 °C
